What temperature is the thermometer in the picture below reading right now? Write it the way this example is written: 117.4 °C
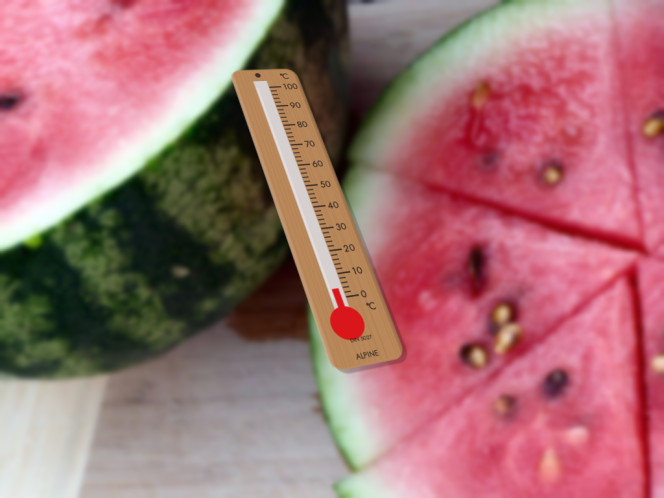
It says 4 °C
